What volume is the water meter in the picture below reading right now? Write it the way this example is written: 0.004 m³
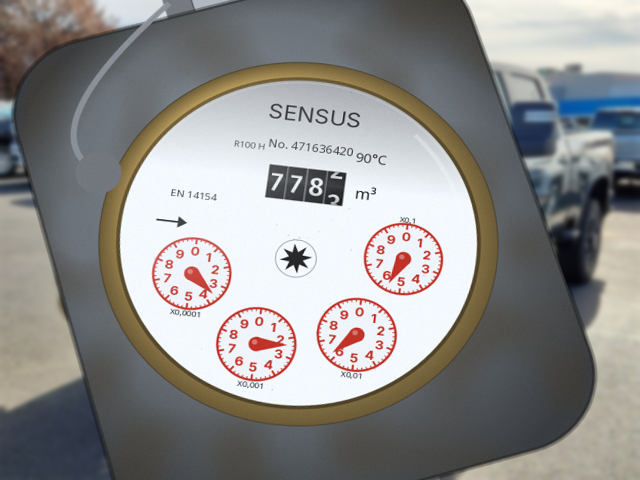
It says 7782.5623 m³
